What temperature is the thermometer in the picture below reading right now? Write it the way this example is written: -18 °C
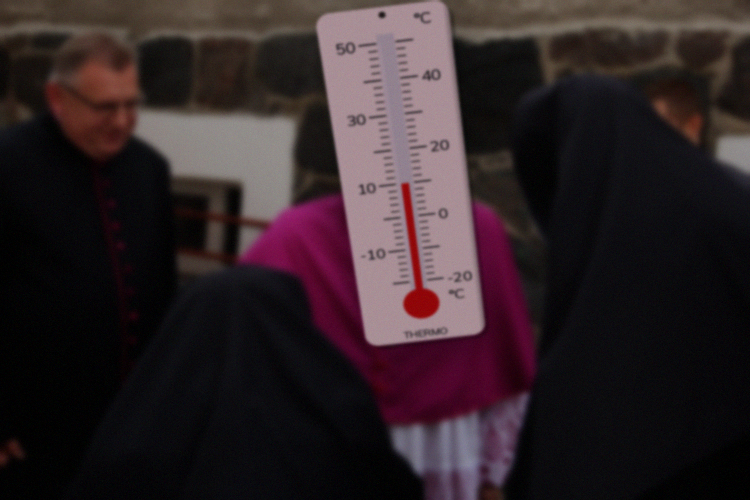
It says 10 °C
